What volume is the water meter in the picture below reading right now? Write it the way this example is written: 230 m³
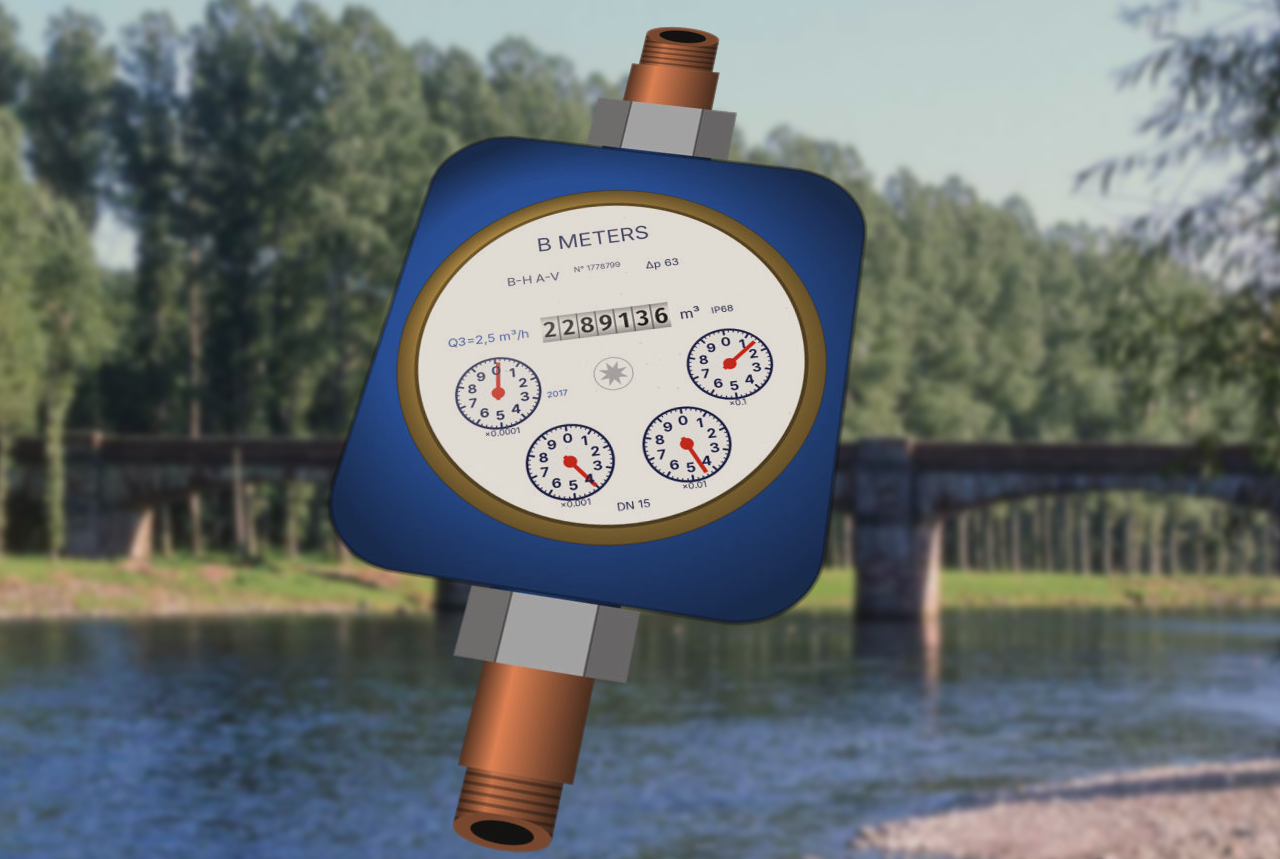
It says 2289136.1440 m³
